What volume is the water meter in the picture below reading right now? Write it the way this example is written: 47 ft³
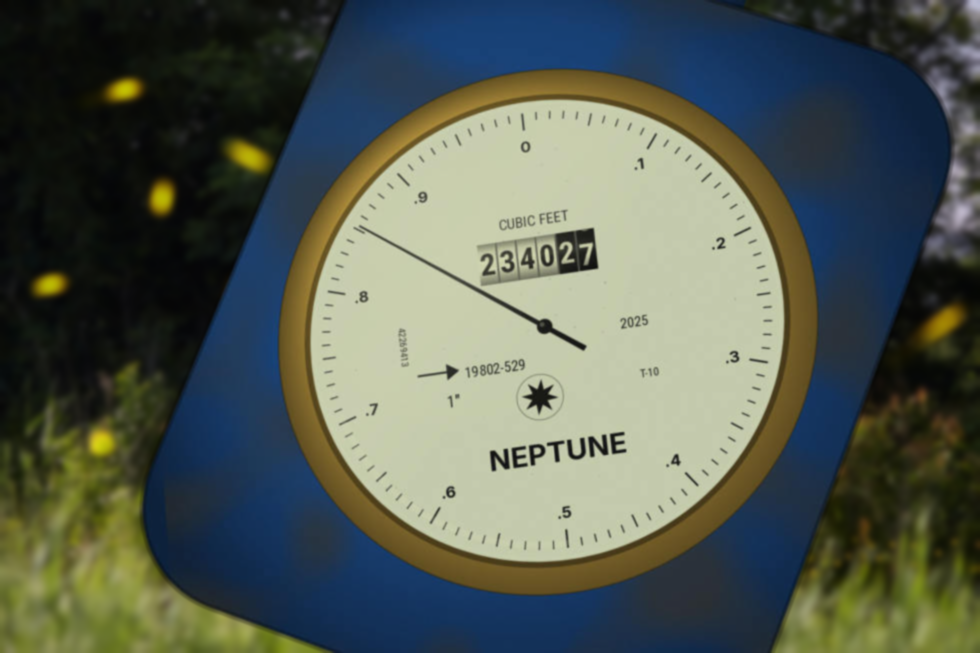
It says 234026.85 ft³
